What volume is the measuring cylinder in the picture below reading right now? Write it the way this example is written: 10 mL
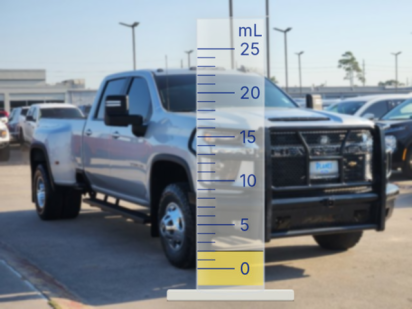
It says 2 mL
